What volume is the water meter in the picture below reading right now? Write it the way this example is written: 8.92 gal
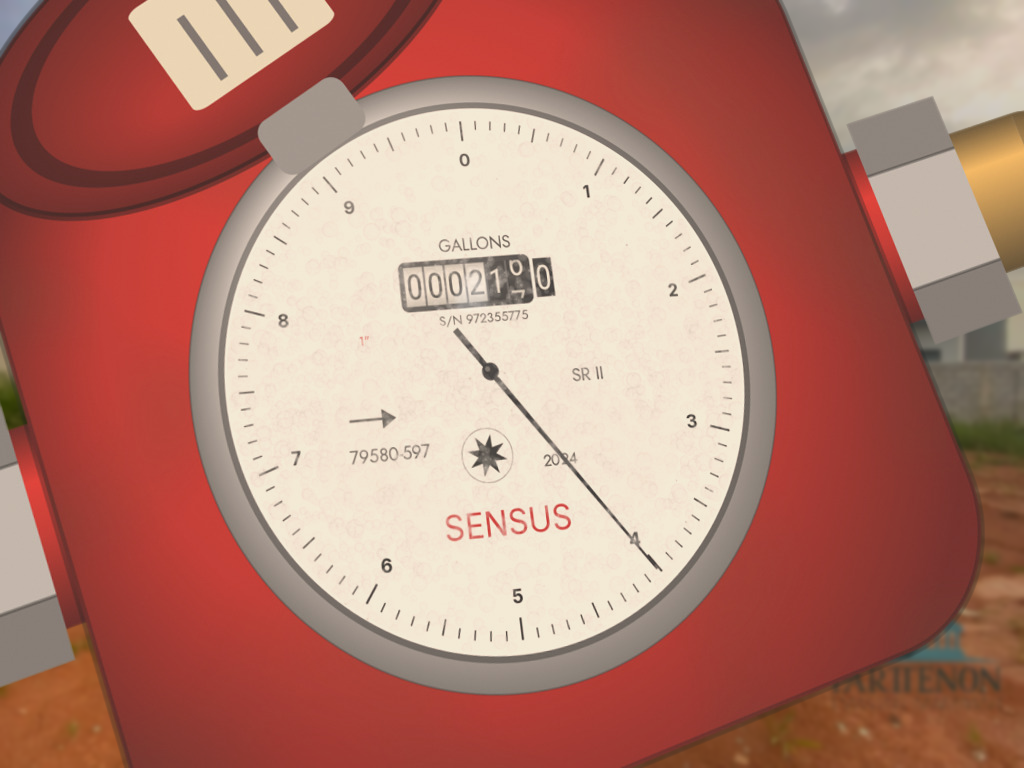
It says 2164.0 gal
